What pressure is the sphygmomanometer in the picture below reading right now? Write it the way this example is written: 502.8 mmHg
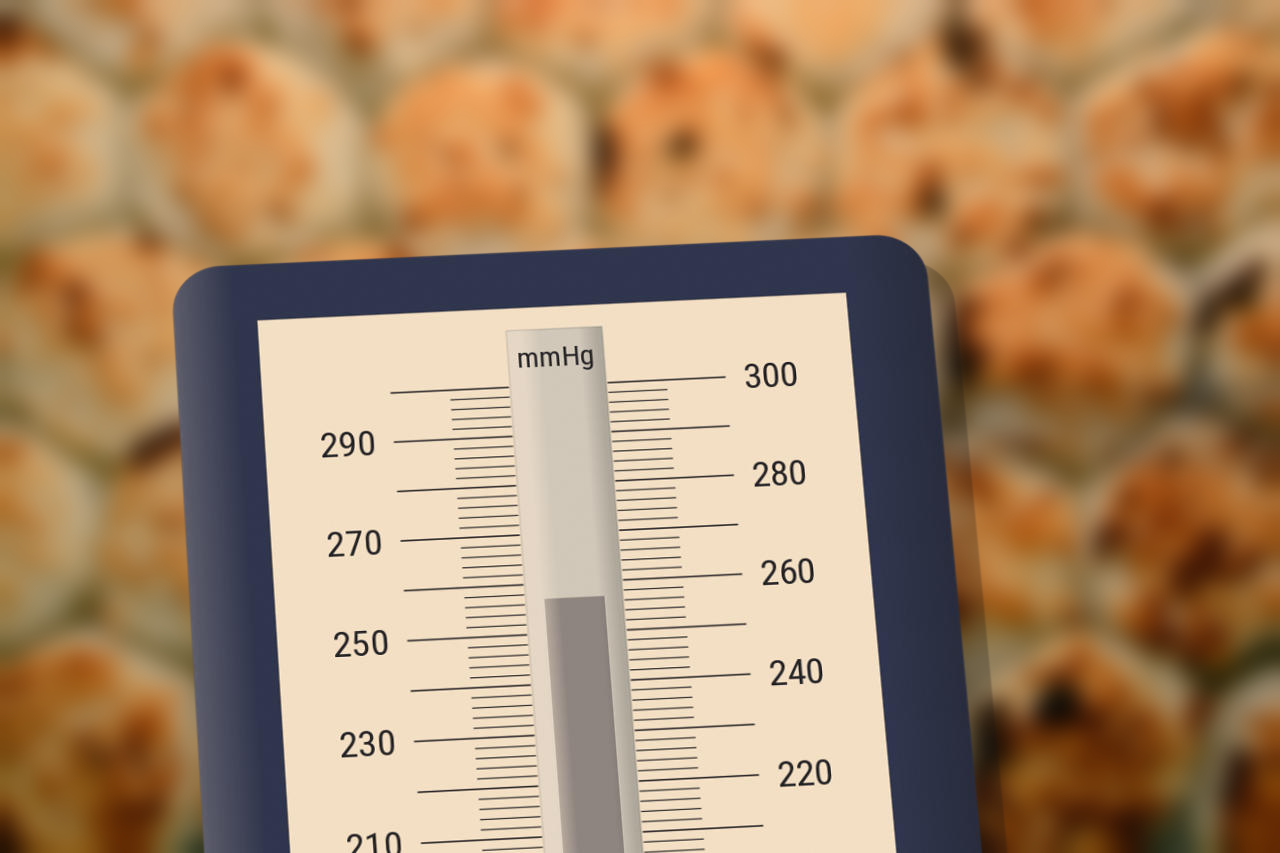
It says 257 mmHg
